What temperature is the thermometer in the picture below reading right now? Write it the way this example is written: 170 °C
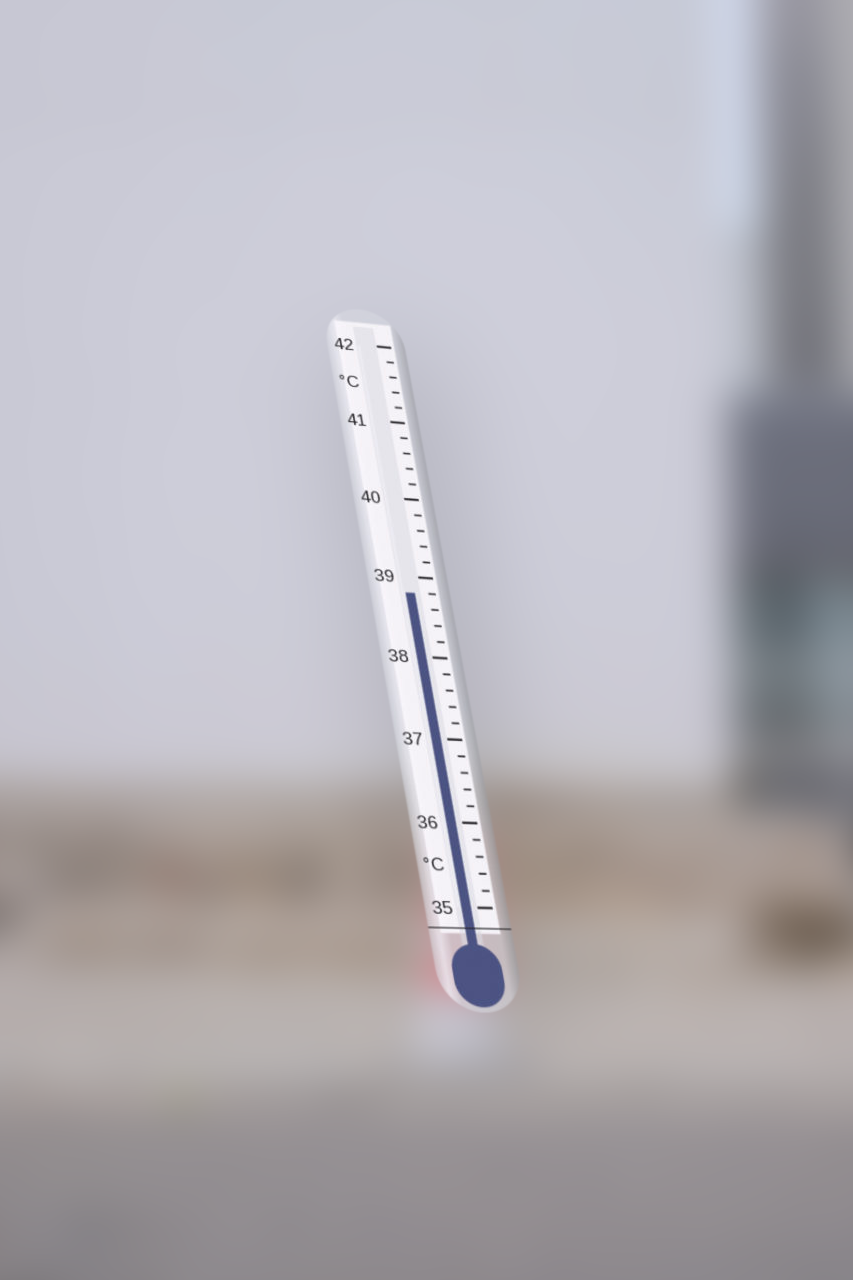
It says 38.8 °C
